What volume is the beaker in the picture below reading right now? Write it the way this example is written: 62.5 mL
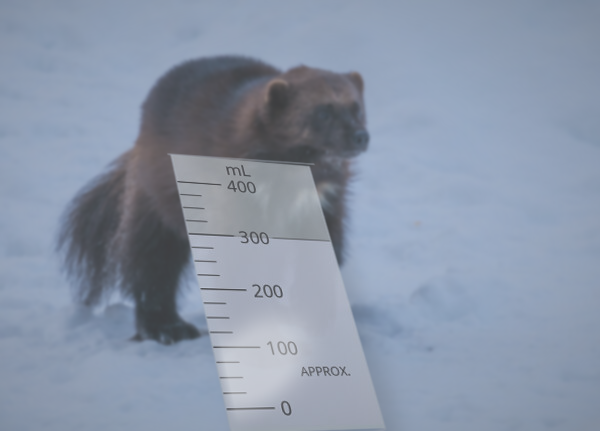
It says 300 mL
